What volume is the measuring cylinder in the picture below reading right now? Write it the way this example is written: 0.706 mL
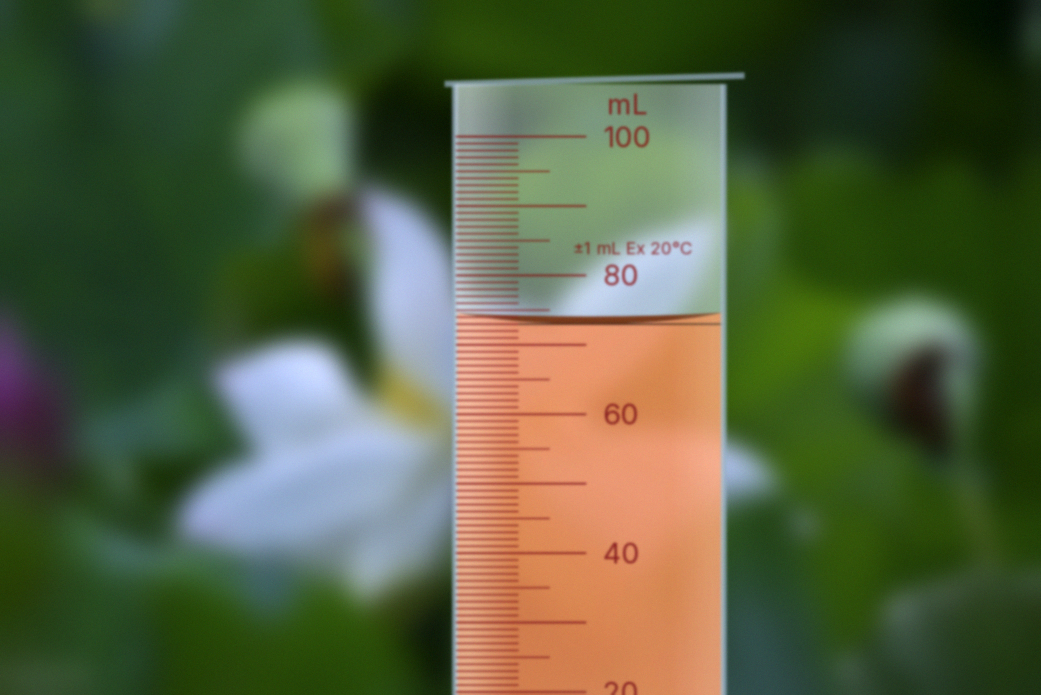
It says 73 mL
